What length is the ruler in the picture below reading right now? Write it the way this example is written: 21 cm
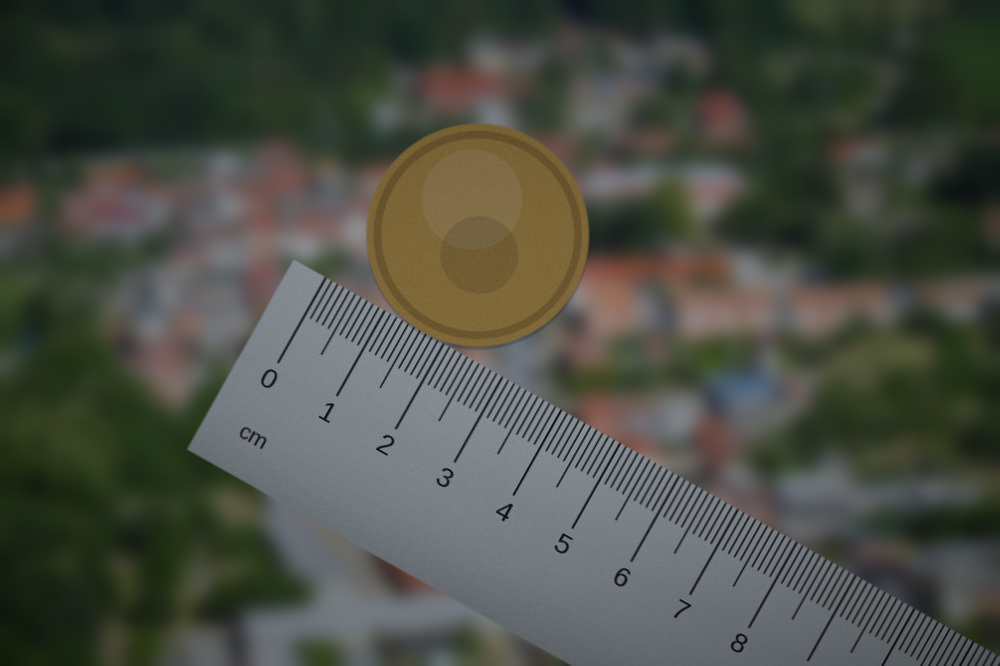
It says 3.3 cm
